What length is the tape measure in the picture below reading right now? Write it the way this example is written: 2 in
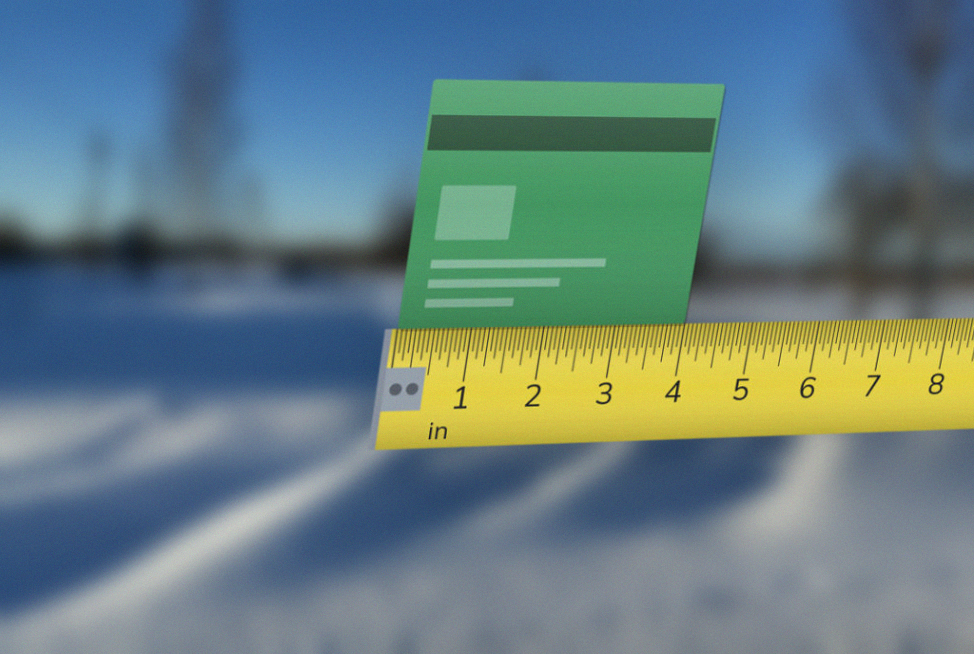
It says 4 in
